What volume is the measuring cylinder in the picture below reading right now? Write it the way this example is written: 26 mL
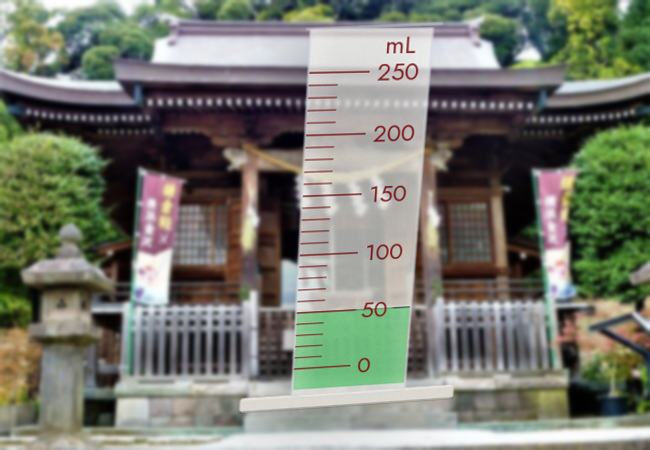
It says 50 mL
